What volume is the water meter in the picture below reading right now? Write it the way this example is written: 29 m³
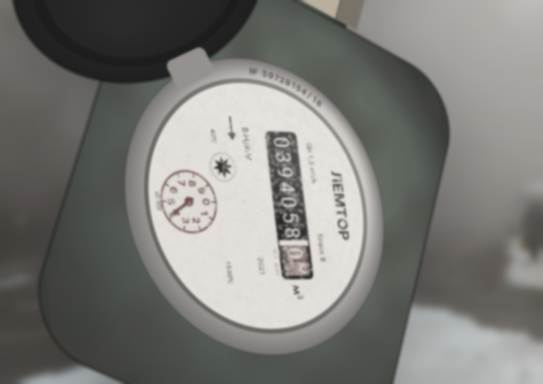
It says 394058.004 m³
